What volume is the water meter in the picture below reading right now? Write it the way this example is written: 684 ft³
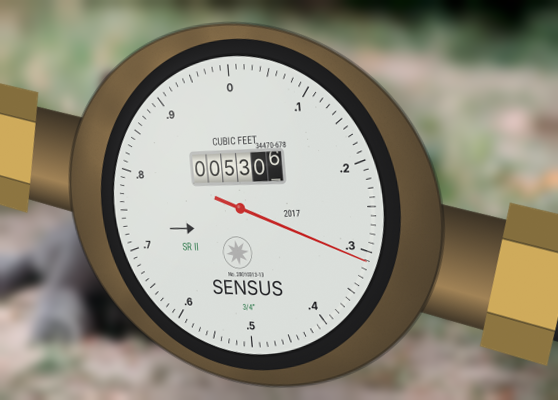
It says 5306.31 ft³
